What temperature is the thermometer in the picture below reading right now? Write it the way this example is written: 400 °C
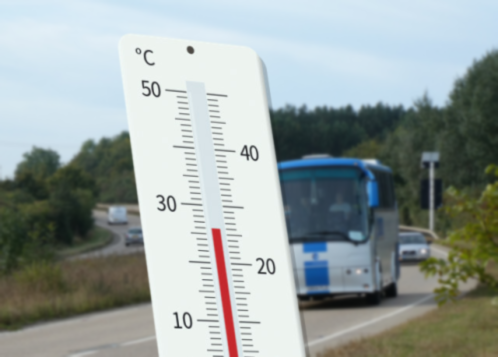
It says 26 °C
